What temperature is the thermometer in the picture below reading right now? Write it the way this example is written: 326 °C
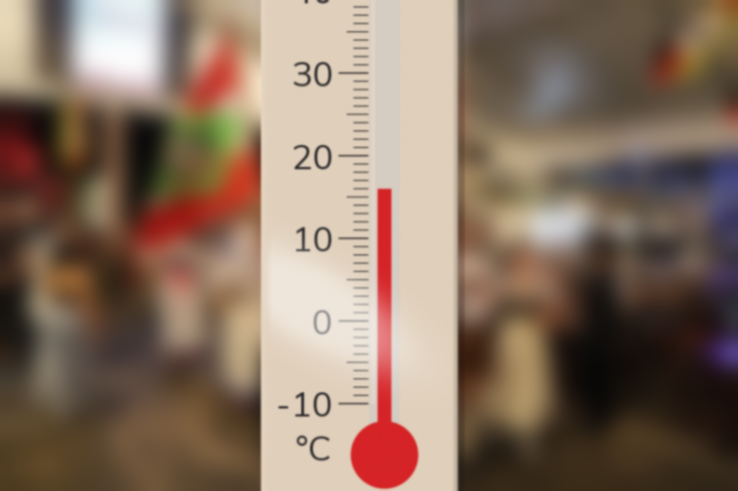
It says 16 °C
